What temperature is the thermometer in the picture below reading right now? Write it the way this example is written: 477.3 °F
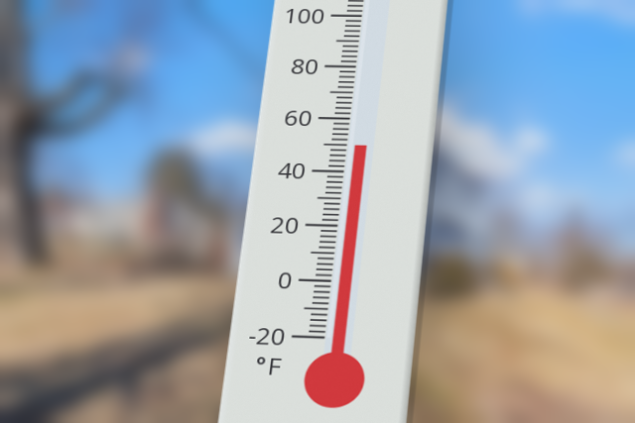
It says 50 °F
